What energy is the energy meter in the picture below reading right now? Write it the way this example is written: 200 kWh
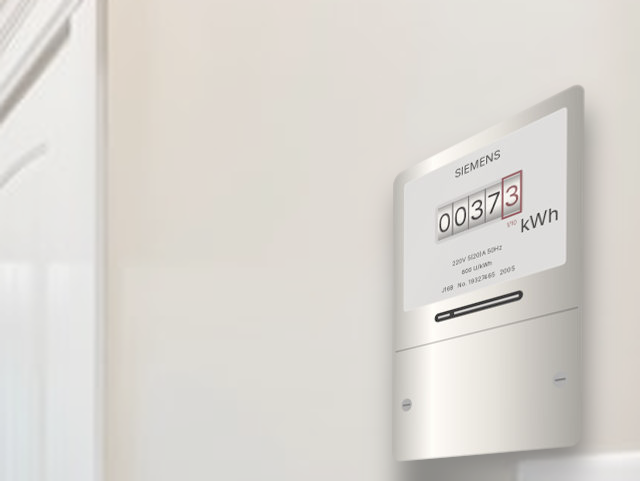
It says 37.3 kWh
